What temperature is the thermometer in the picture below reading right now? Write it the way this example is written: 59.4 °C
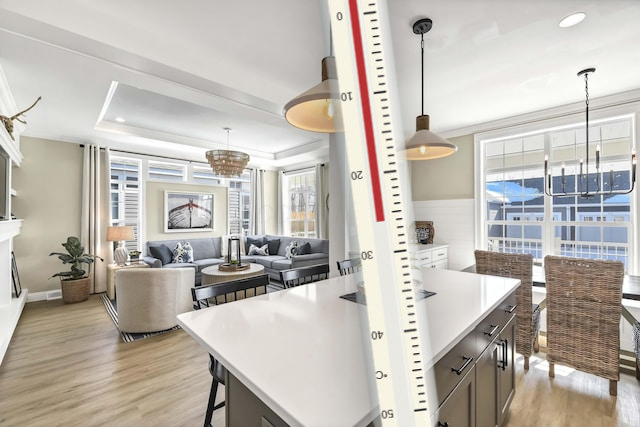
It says 26 °C
